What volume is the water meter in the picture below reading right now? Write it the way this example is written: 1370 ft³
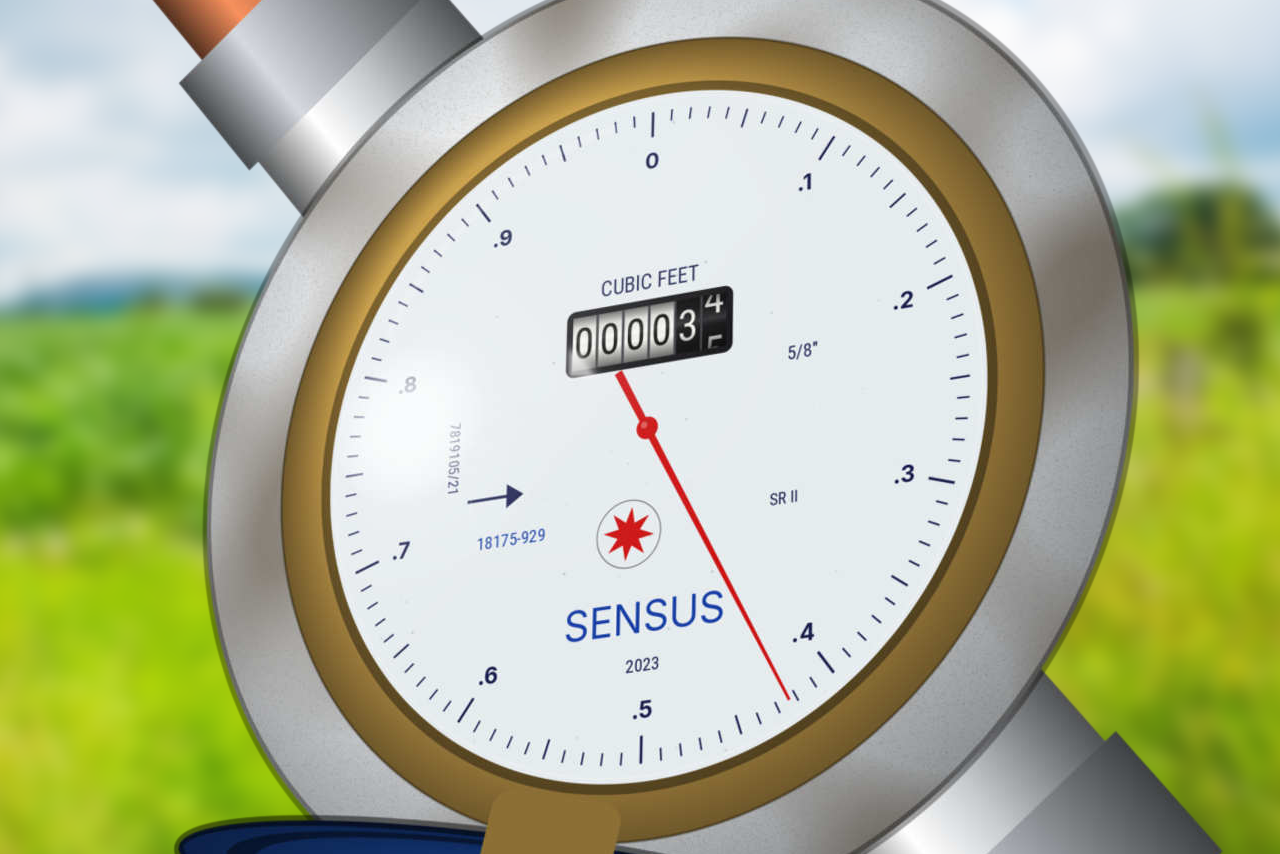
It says 34.42 ft³
